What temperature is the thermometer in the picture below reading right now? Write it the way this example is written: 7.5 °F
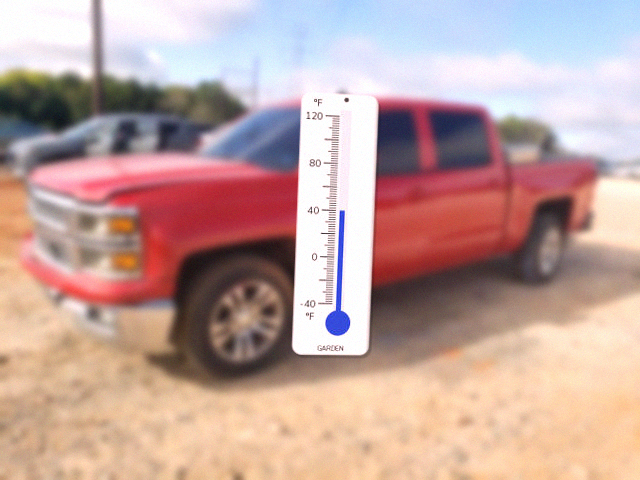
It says 40 °F
